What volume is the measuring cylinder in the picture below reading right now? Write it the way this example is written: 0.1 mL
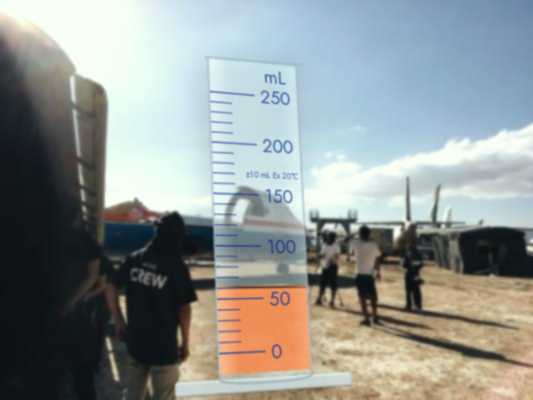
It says 60 mL
